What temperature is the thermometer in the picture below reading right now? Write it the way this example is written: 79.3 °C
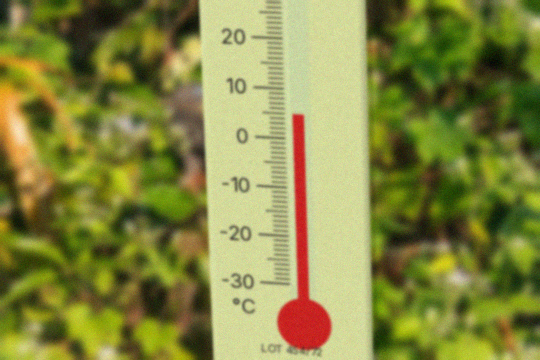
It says 5 °C
